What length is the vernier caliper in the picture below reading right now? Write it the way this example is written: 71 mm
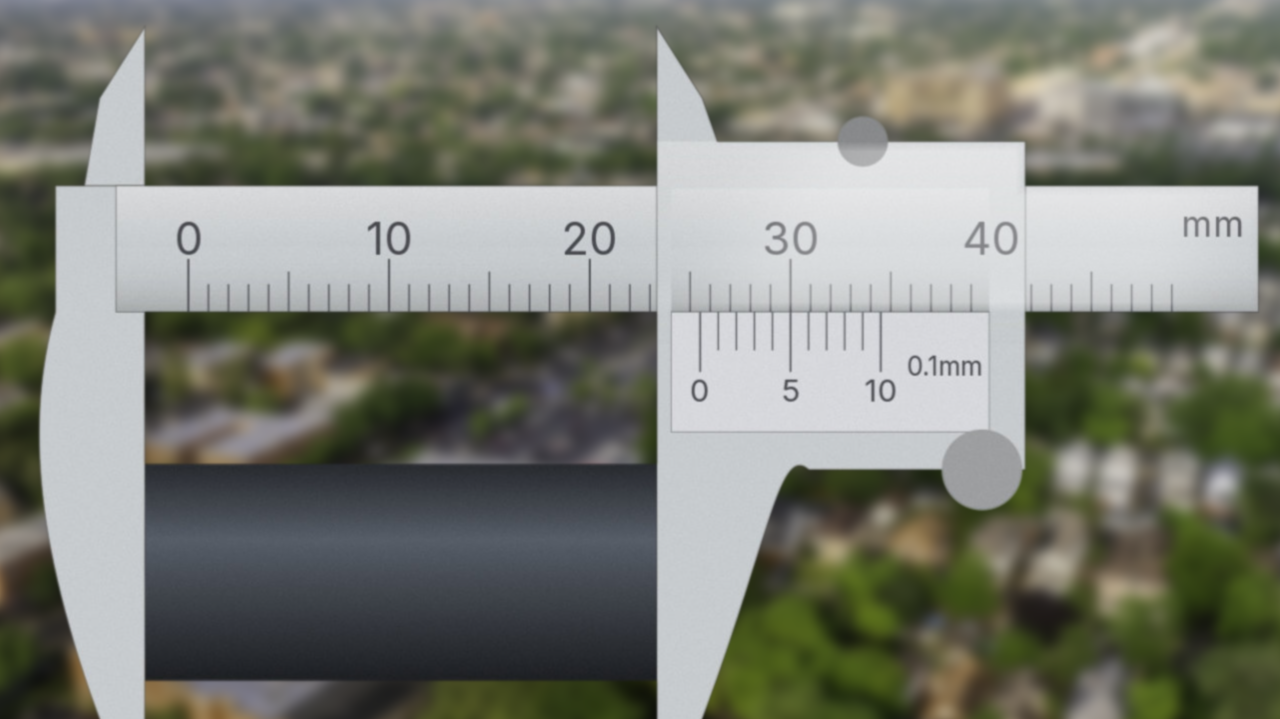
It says 25.5 mm
